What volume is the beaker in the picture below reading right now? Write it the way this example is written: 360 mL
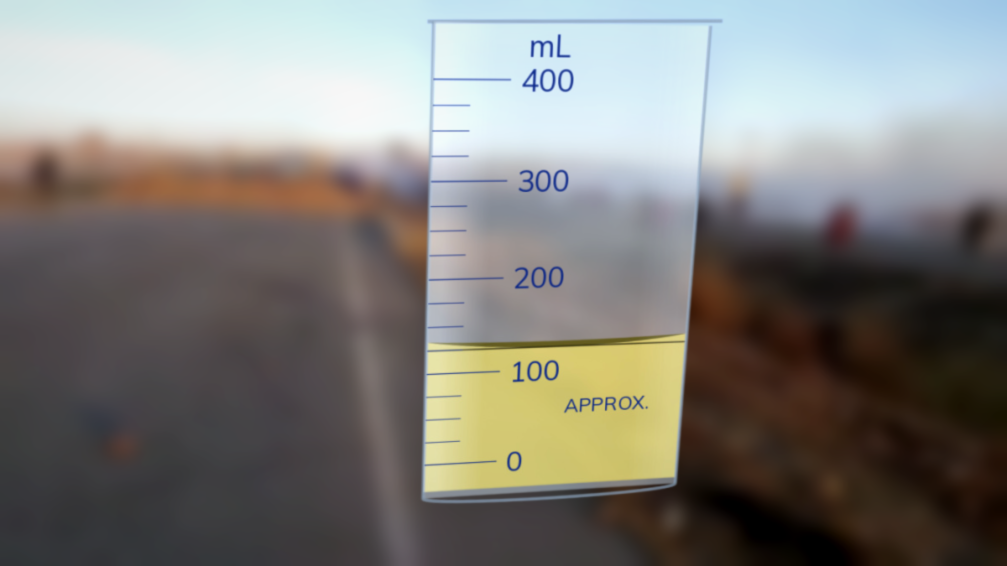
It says 125 mL
